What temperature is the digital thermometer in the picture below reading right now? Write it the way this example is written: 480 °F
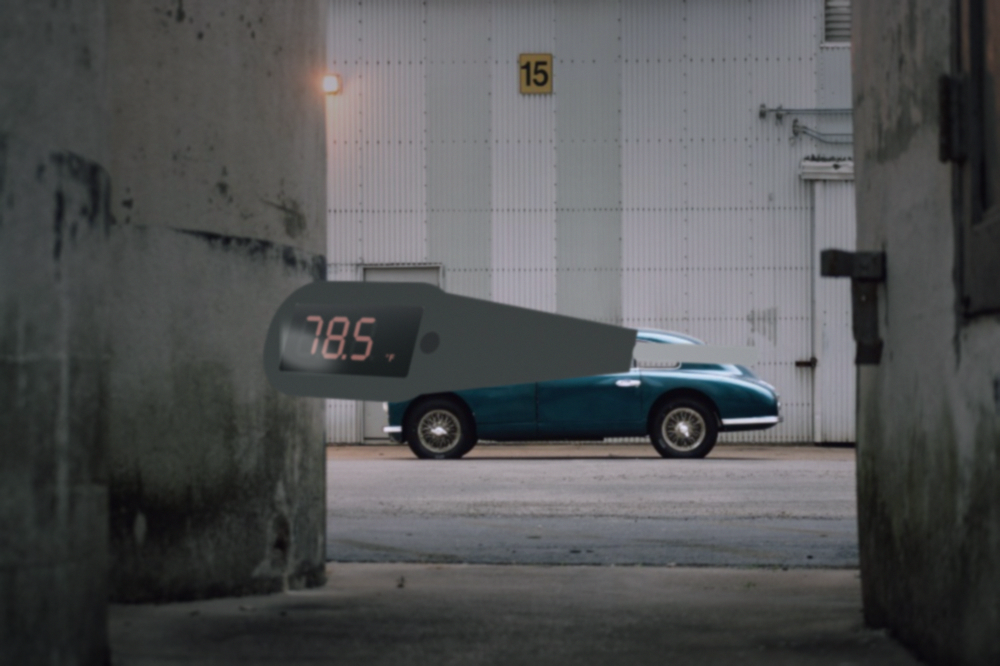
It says 78.5 °F
